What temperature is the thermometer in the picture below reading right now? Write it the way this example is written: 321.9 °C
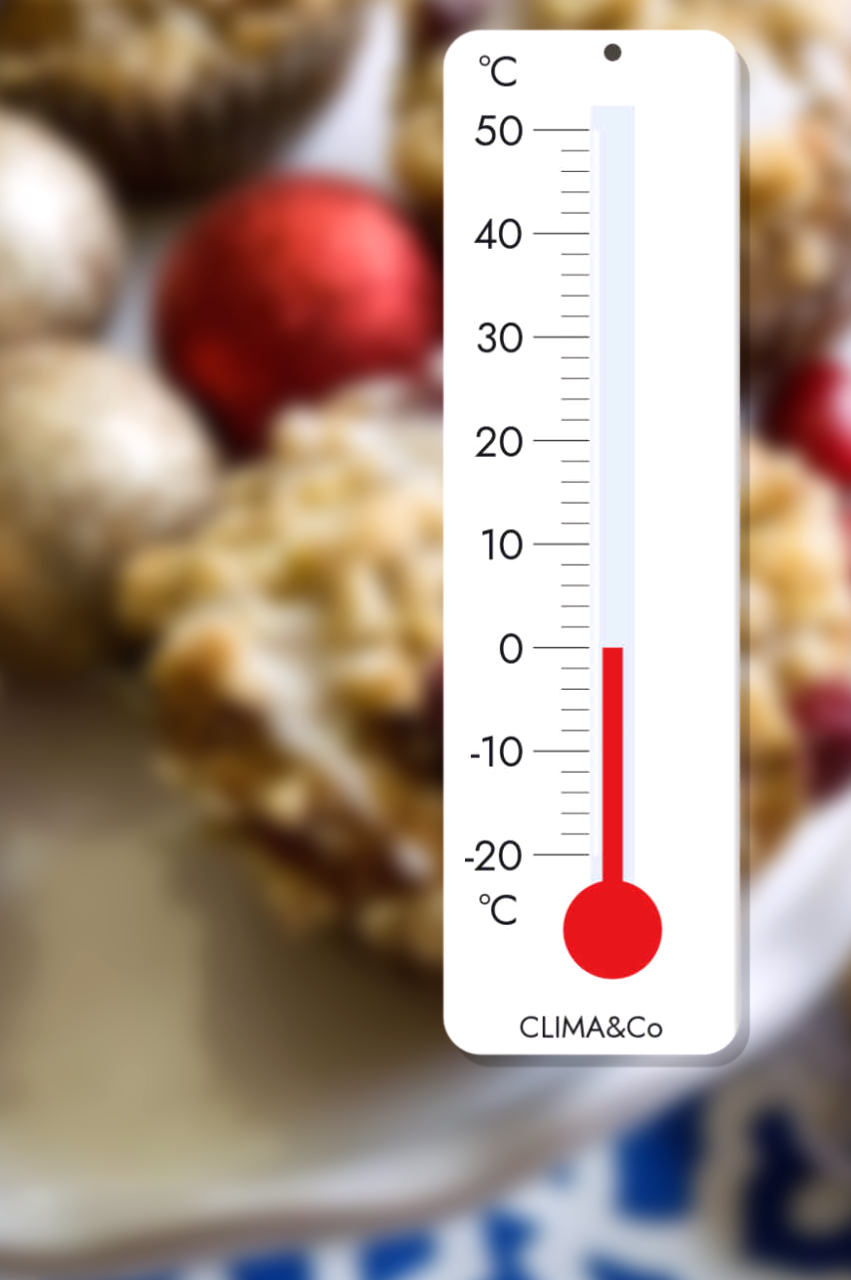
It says 0 °C
